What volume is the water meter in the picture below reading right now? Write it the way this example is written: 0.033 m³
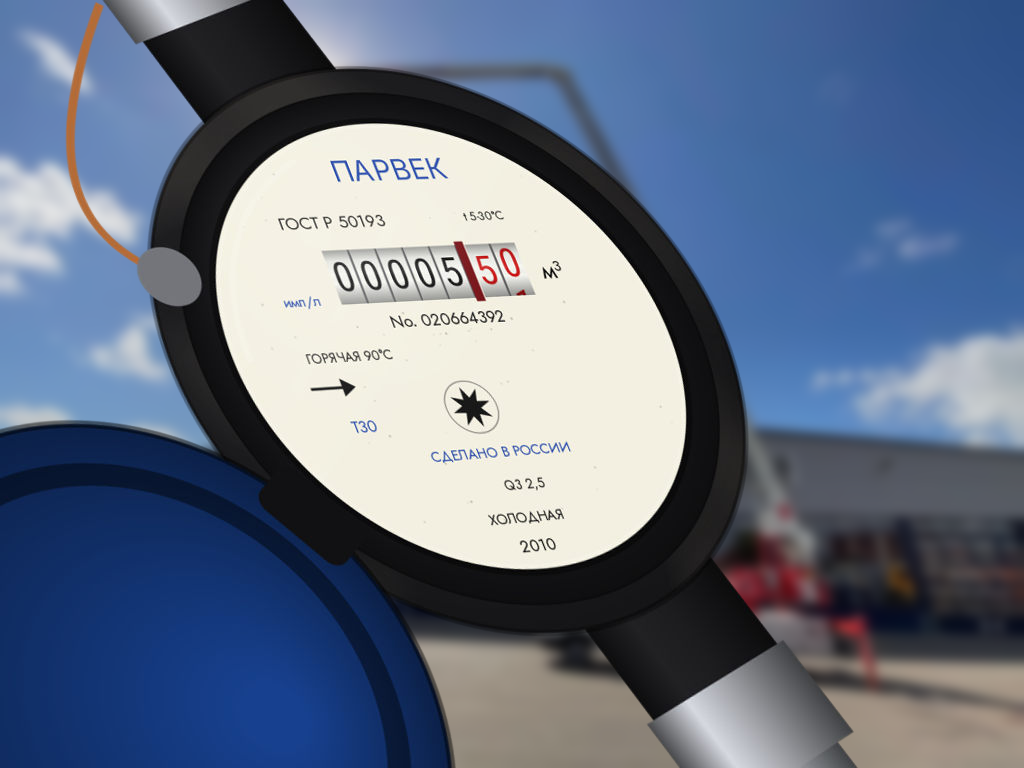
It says 5.50 m³
